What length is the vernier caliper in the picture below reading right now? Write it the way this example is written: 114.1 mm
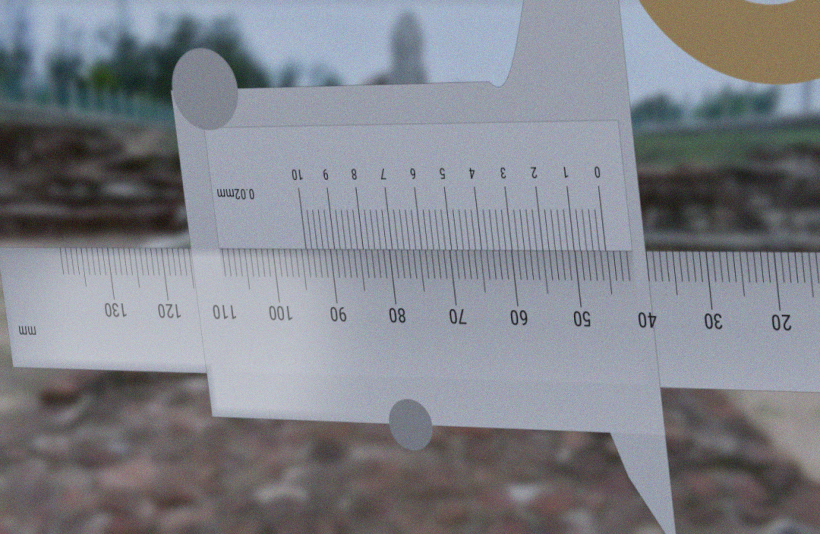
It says 45.2 mm
